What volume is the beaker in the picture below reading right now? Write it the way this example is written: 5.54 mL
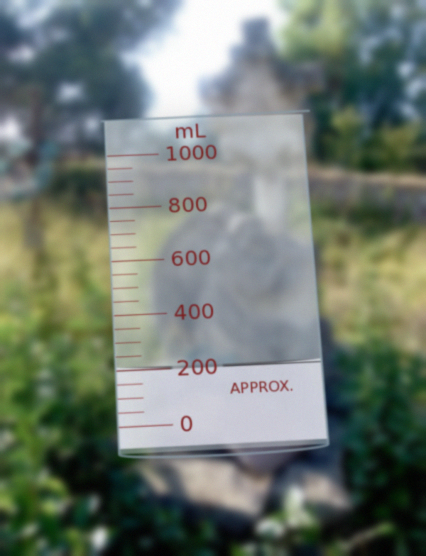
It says 200 mL
